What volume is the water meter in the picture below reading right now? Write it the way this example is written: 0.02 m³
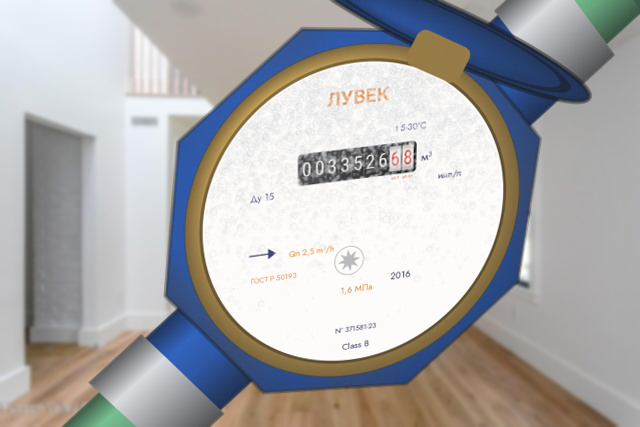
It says 33526.68 m³
